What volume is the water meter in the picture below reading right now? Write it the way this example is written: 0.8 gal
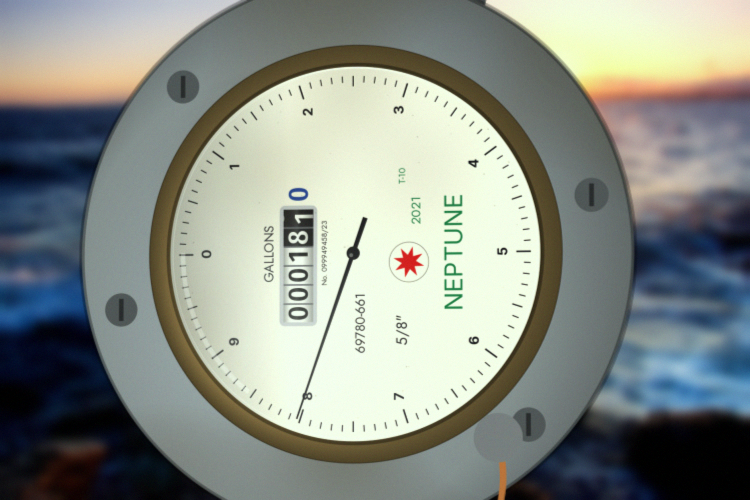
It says 1808.0 gal
